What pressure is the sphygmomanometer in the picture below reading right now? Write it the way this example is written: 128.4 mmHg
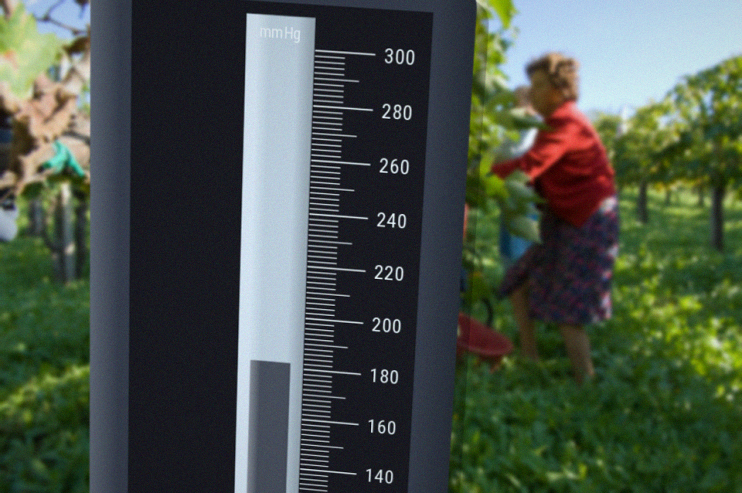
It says 182 mmHg
